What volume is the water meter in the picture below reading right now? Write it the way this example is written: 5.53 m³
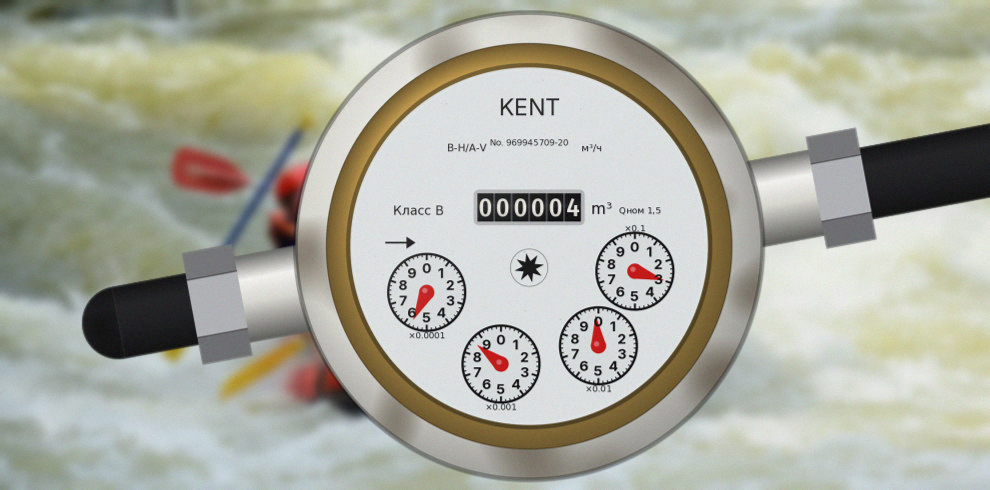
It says 4.2985 m³
